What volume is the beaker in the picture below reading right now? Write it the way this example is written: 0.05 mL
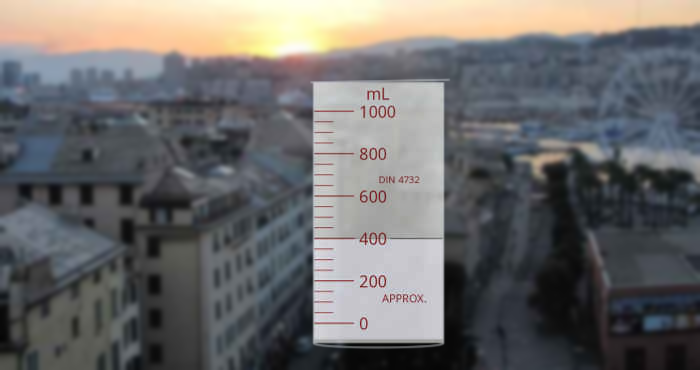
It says 400 mL
